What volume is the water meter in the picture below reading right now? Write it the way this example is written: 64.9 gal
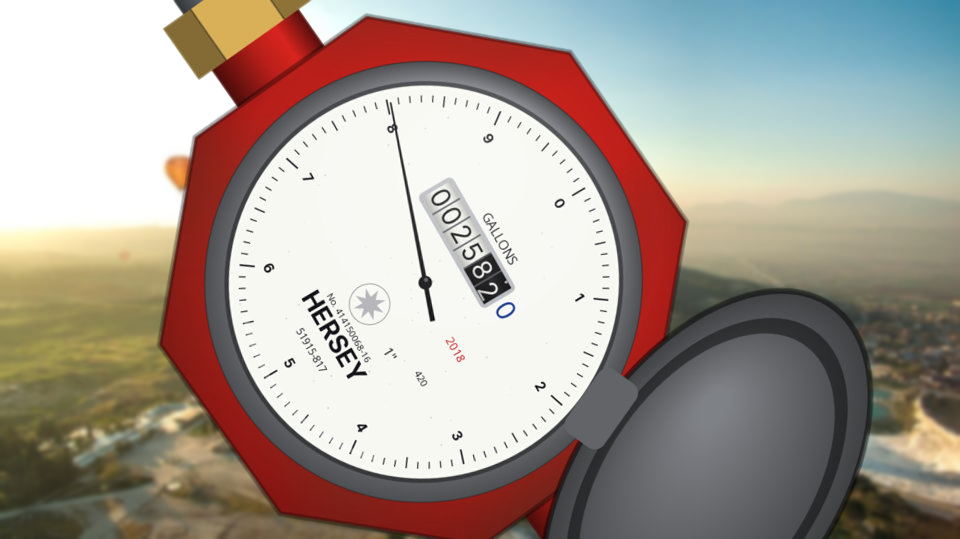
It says 25818.0 gal
